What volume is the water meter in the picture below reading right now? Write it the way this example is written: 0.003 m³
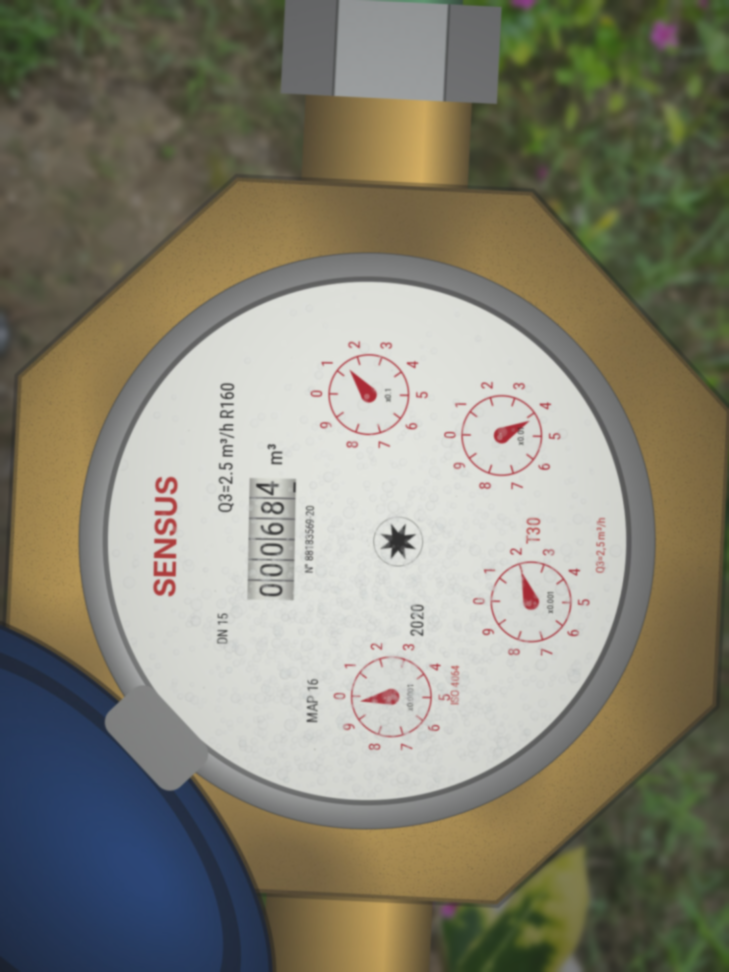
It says 684.1419 m³
